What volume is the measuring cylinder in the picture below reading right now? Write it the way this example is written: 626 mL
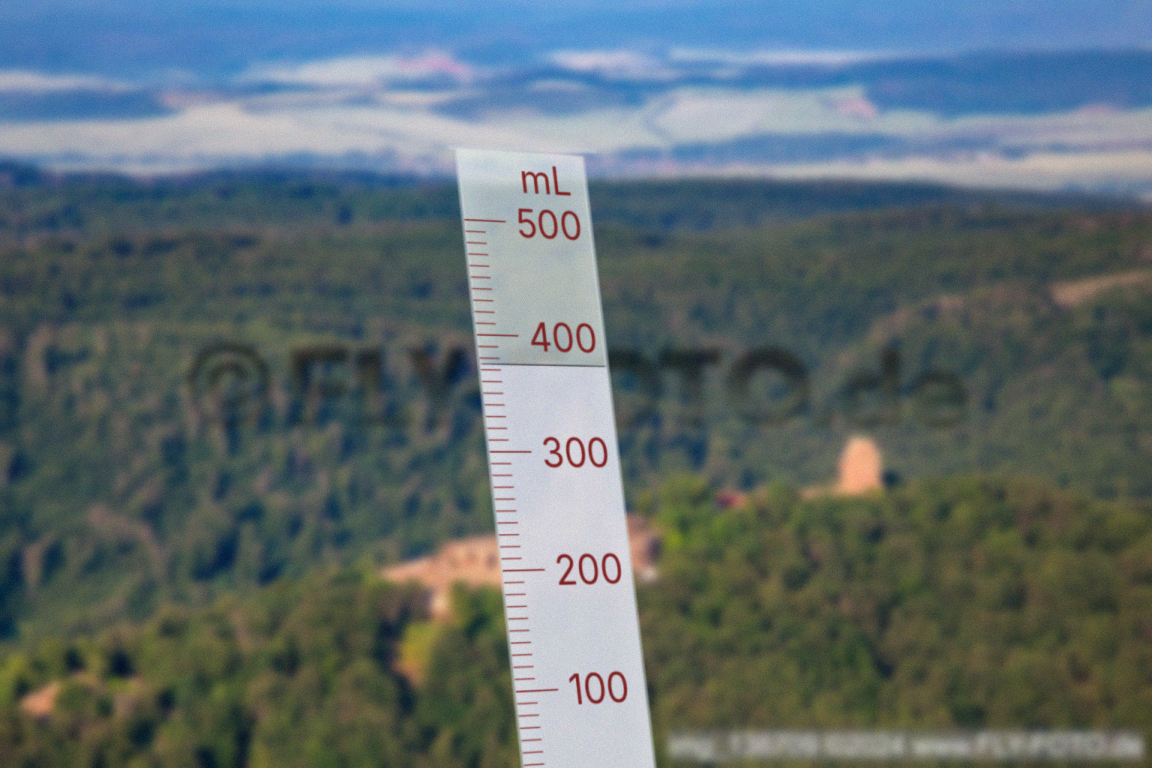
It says 375 mL
